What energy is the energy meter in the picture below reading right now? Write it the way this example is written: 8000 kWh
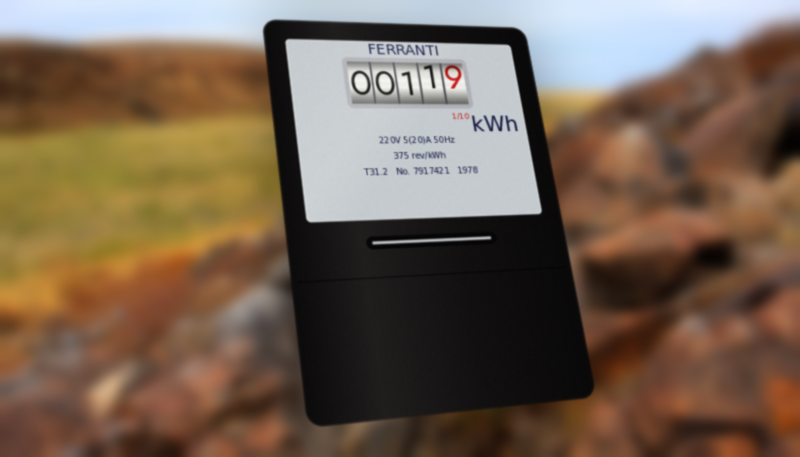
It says 11.9 kWh
